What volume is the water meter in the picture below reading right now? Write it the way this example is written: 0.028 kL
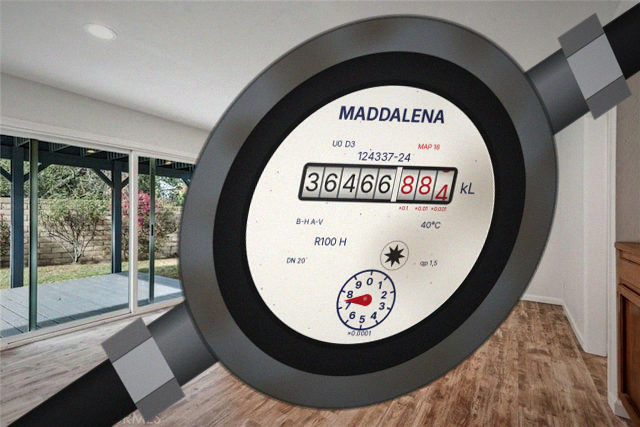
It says 36466.8837 kL
